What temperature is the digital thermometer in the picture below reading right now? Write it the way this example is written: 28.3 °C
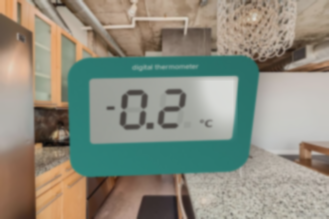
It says -0.2 °C
